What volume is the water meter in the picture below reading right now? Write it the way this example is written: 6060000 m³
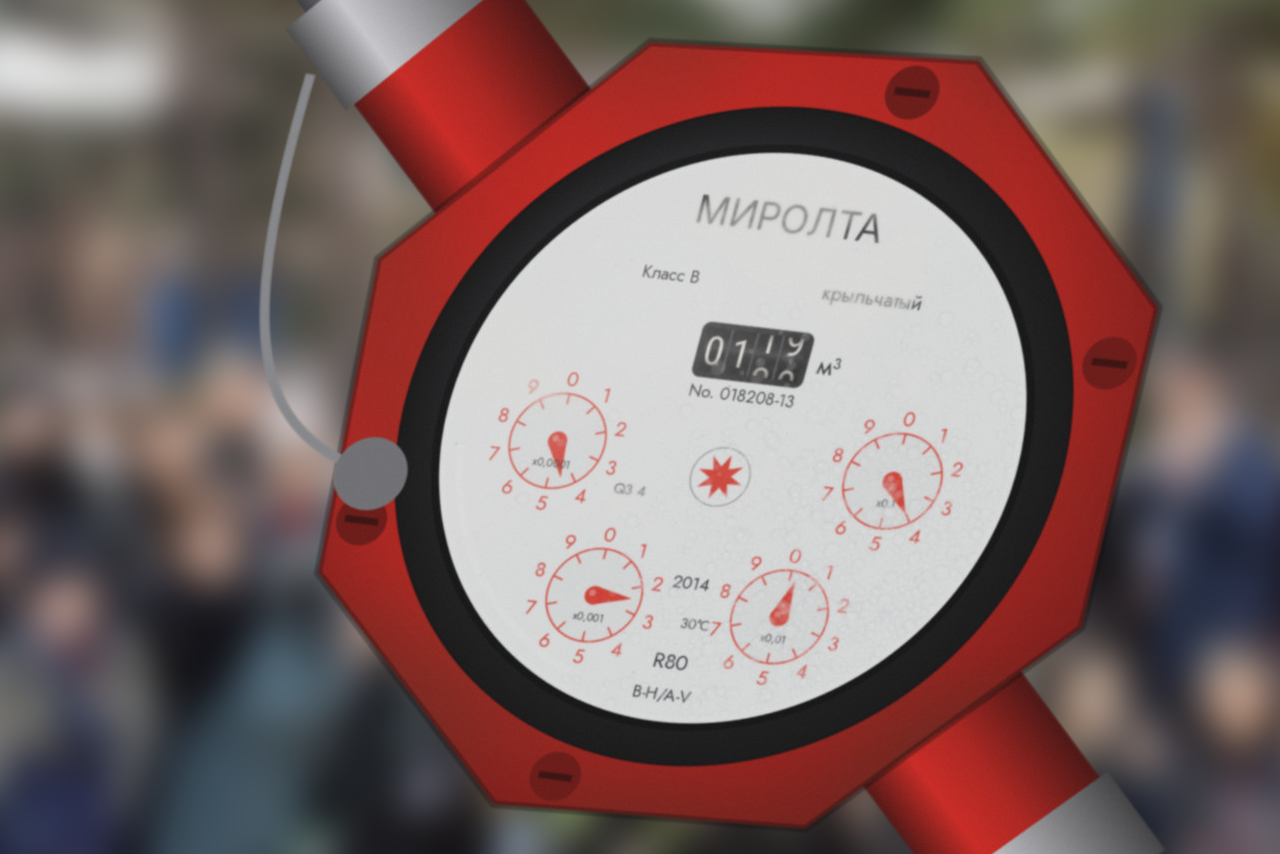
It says 119.4024 m³
